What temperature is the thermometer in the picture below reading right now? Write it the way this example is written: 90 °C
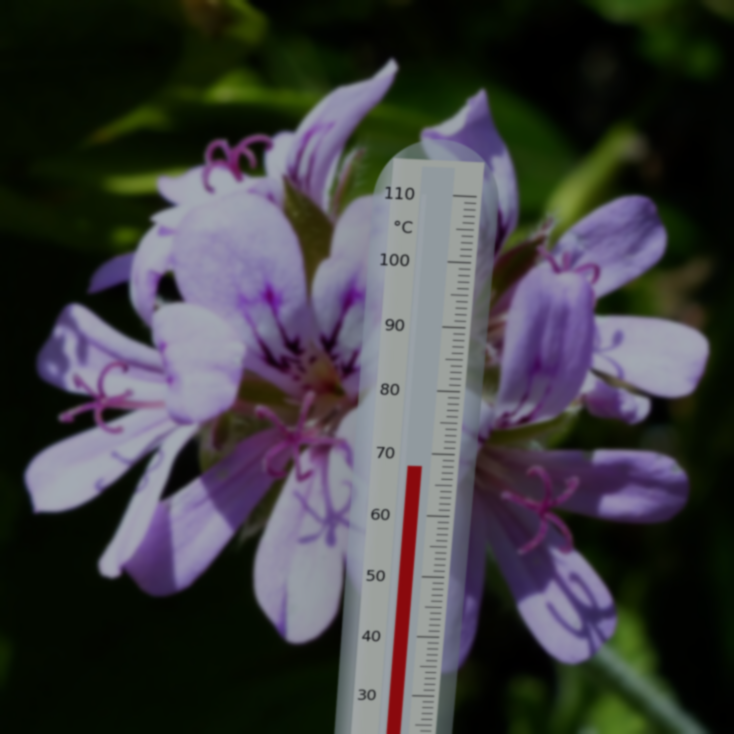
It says 68 °C
